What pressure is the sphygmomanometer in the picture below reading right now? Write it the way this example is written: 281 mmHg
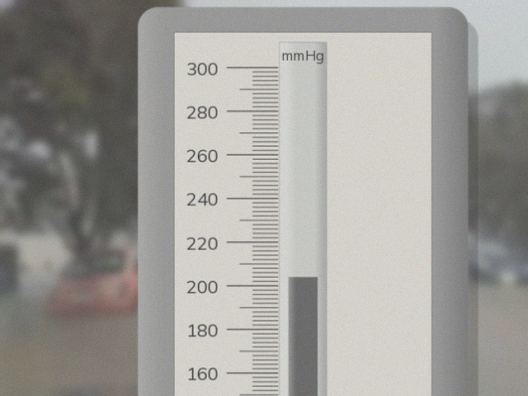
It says 204 mmHg
